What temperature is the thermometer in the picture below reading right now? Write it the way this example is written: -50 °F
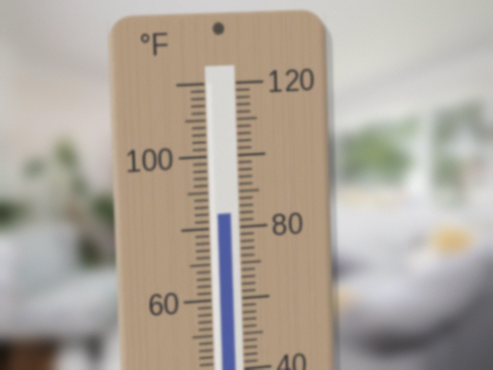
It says 84 °F
